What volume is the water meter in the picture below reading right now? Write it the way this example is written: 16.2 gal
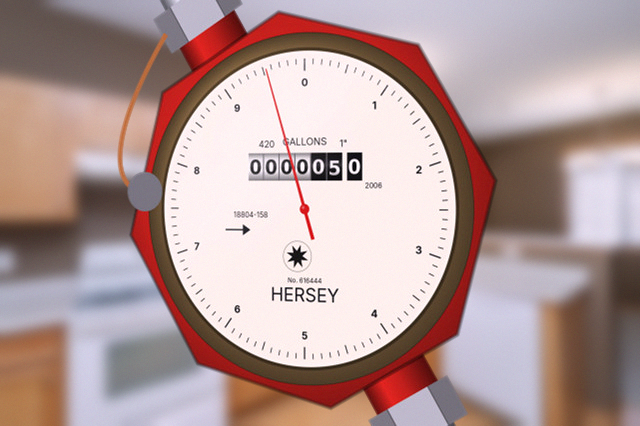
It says 49.5 gal
